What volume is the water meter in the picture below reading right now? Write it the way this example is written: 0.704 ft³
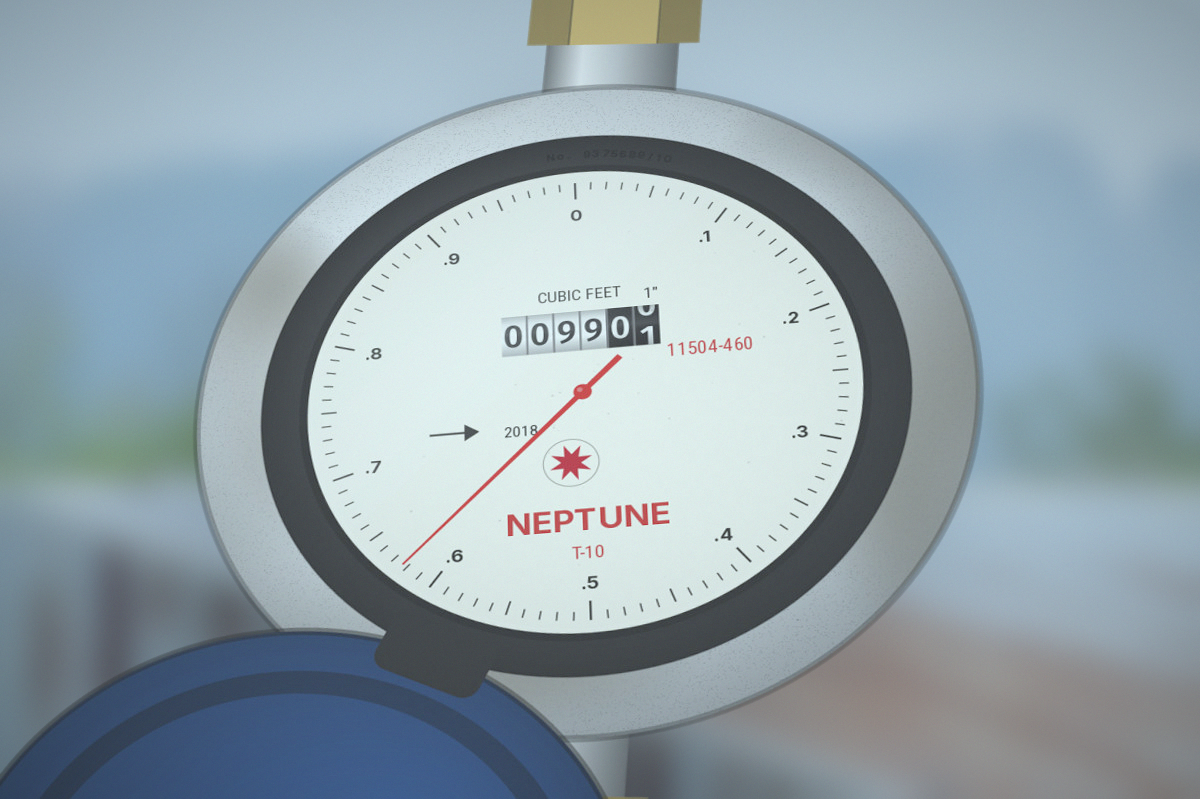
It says 9900.62 ft³
